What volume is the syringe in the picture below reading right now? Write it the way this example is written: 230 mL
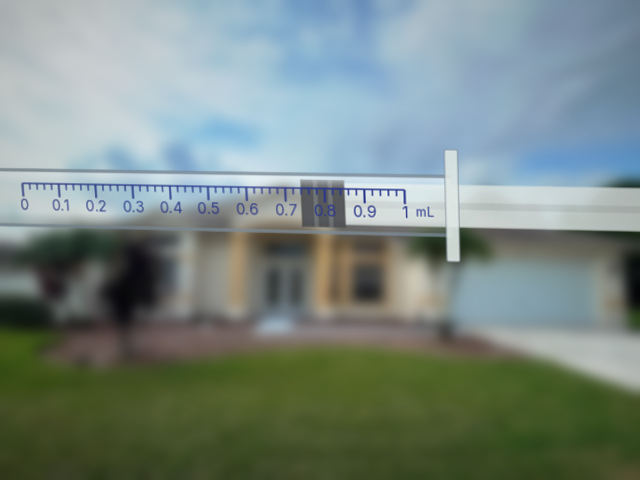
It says 0.74 mL
